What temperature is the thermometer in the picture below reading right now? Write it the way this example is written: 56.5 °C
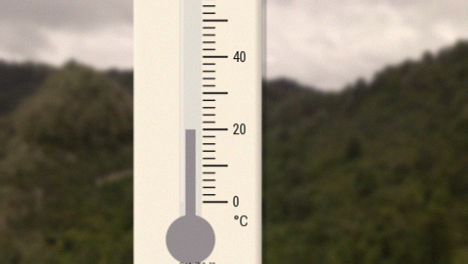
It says 20 °C
